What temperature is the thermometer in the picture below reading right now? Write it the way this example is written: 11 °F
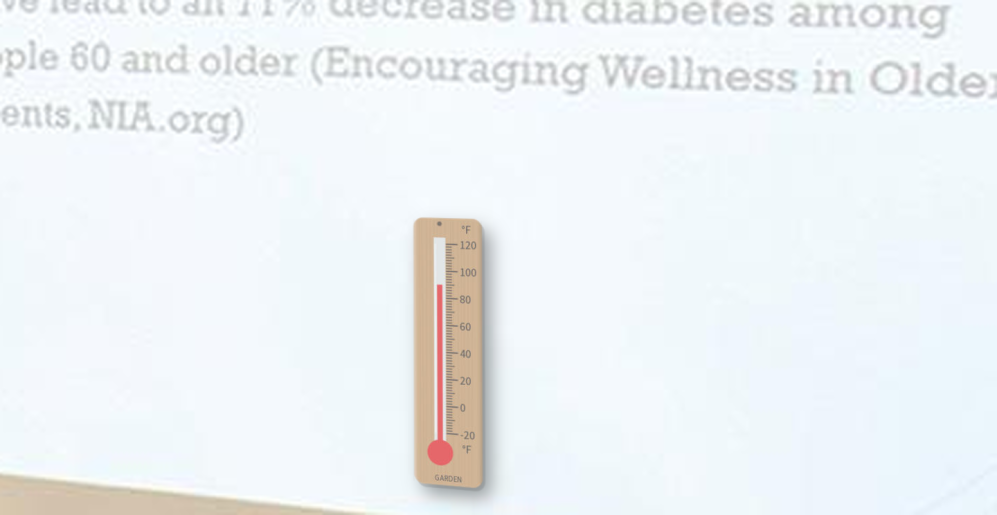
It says 90 °F
